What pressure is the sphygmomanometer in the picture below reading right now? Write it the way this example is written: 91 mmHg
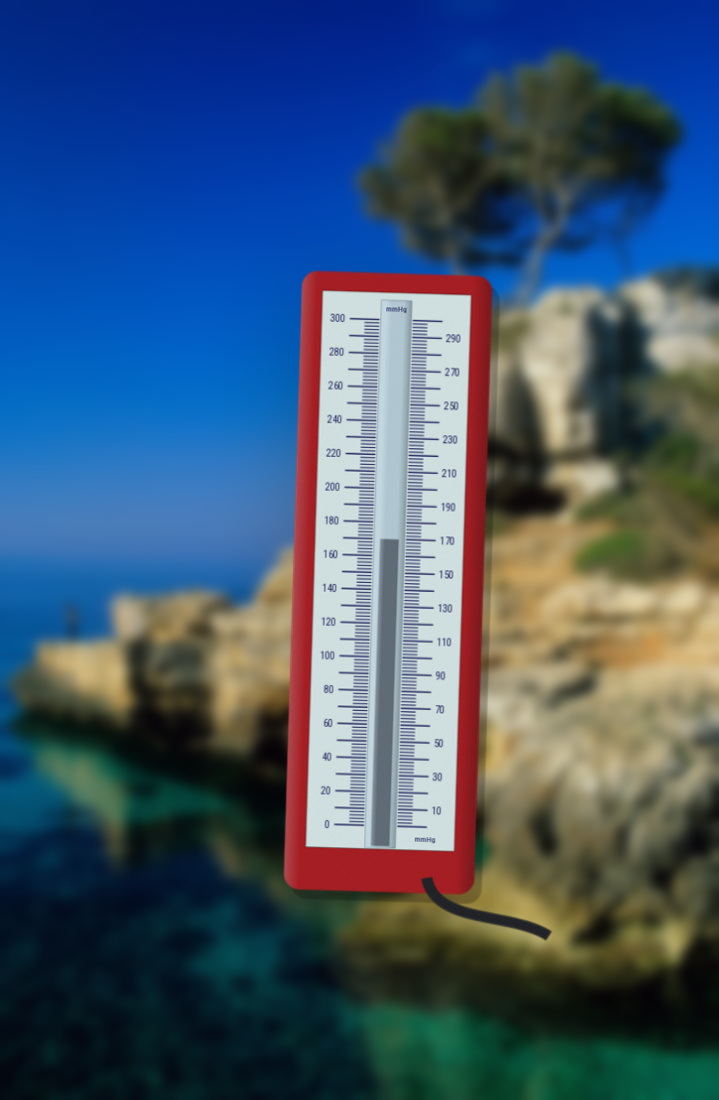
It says 170 mmHg
